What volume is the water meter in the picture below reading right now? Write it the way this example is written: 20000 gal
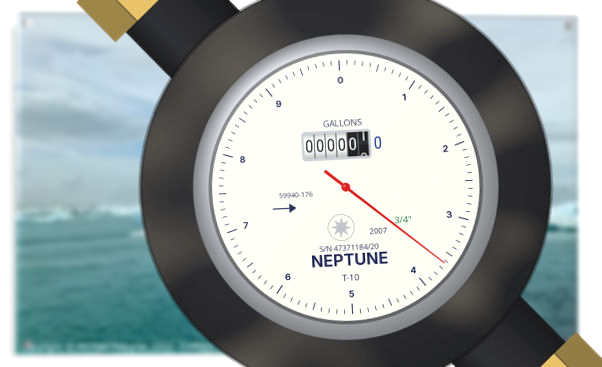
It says 13.6 gal
